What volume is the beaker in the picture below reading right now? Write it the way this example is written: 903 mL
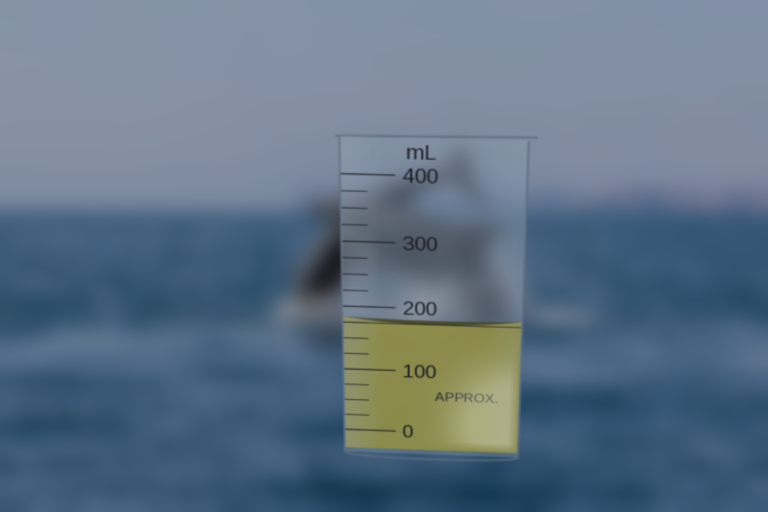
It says 175 mL
